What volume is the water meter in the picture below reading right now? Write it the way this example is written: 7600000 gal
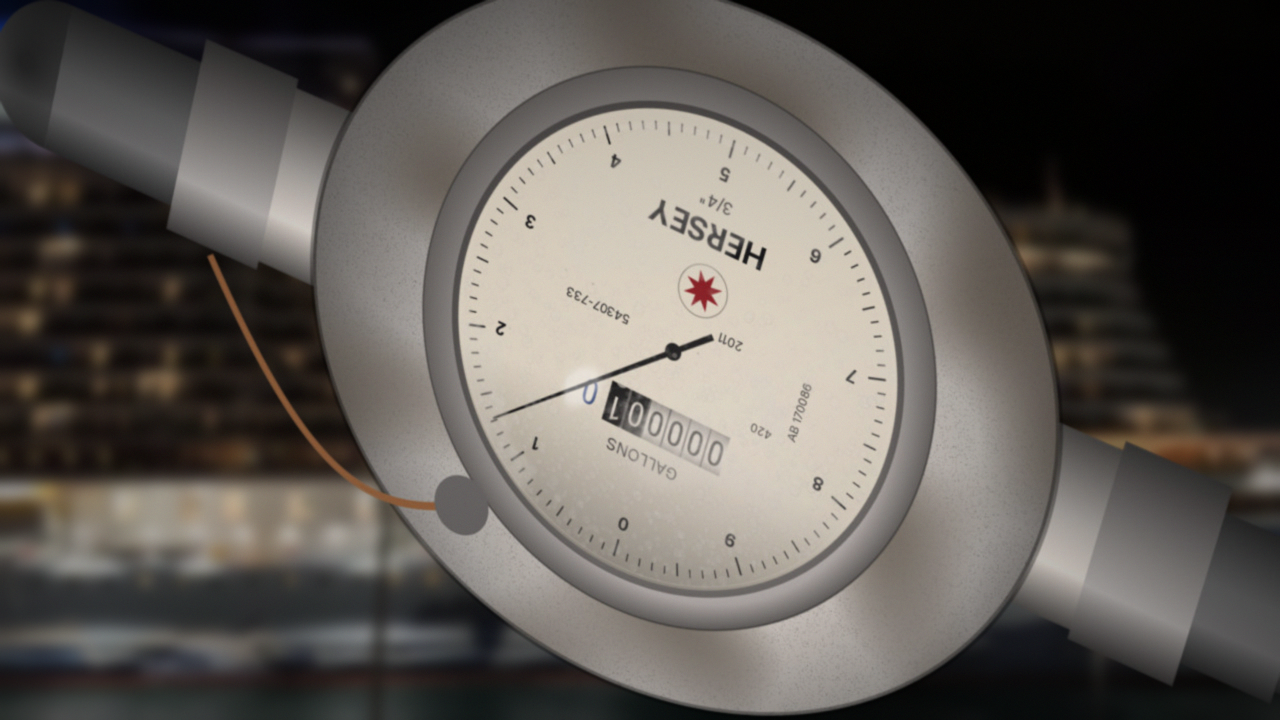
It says 11.3 gal
